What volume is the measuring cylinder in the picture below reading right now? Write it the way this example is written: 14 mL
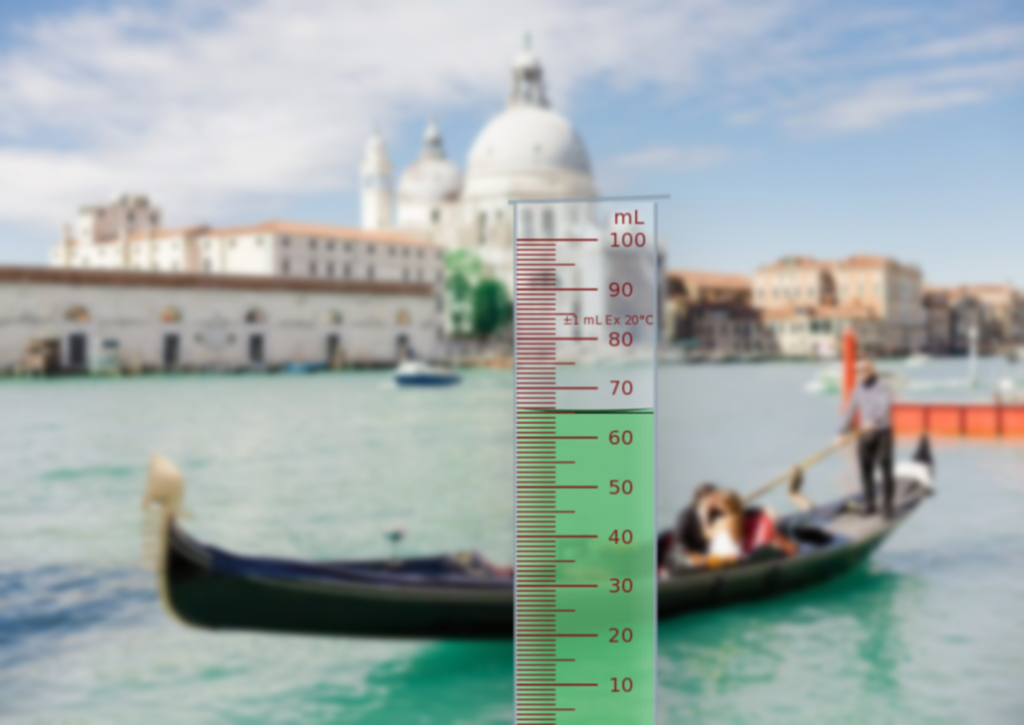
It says 65 mL
